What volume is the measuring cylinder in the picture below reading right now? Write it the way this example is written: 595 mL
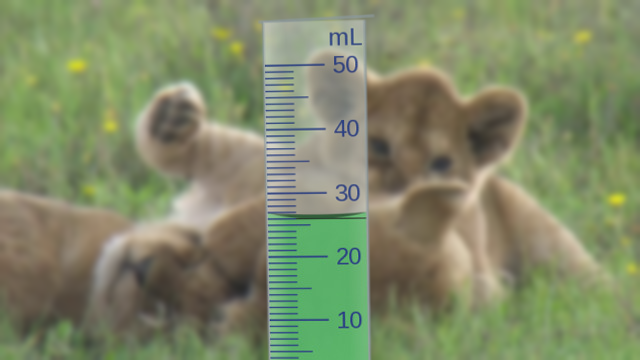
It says 26 mL
